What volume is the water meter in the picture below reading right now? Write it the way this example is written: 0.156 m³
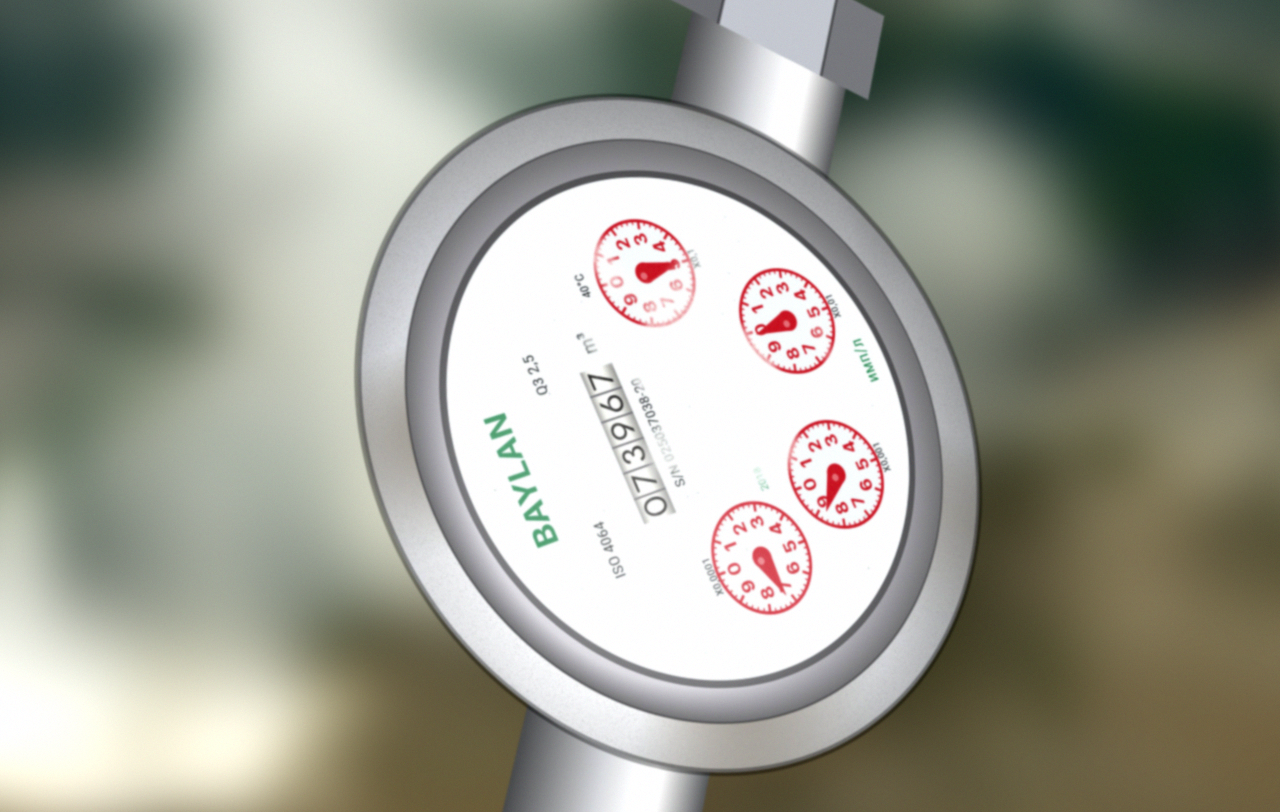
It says 73967.4987 m³
